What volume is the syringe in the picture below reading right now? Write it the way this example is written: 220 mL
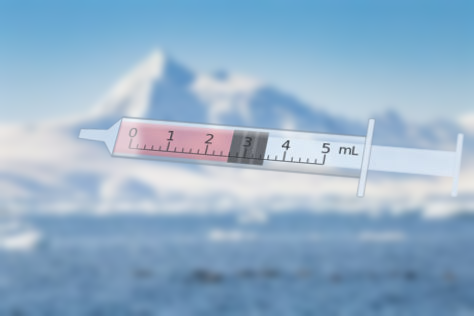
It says 2.6 mL
